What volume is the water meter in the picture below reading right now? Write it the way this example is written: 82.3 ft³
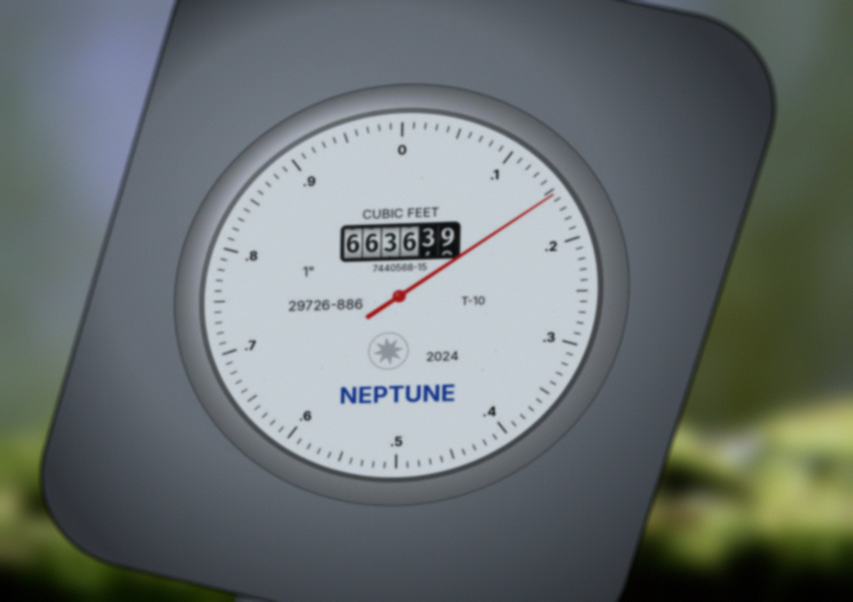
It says 663639.15 ft³
